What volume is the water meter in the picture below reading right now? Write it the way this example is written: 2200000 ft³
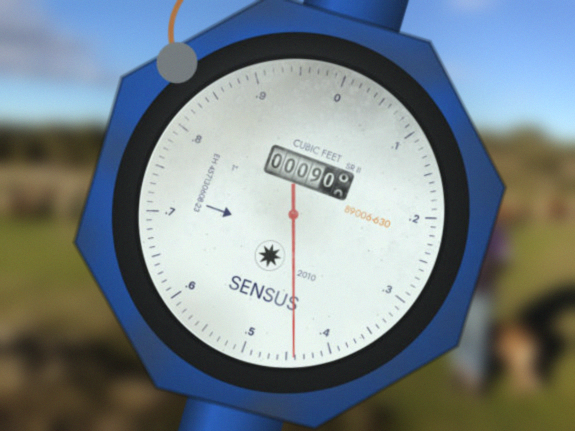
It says 908.44 ft³
